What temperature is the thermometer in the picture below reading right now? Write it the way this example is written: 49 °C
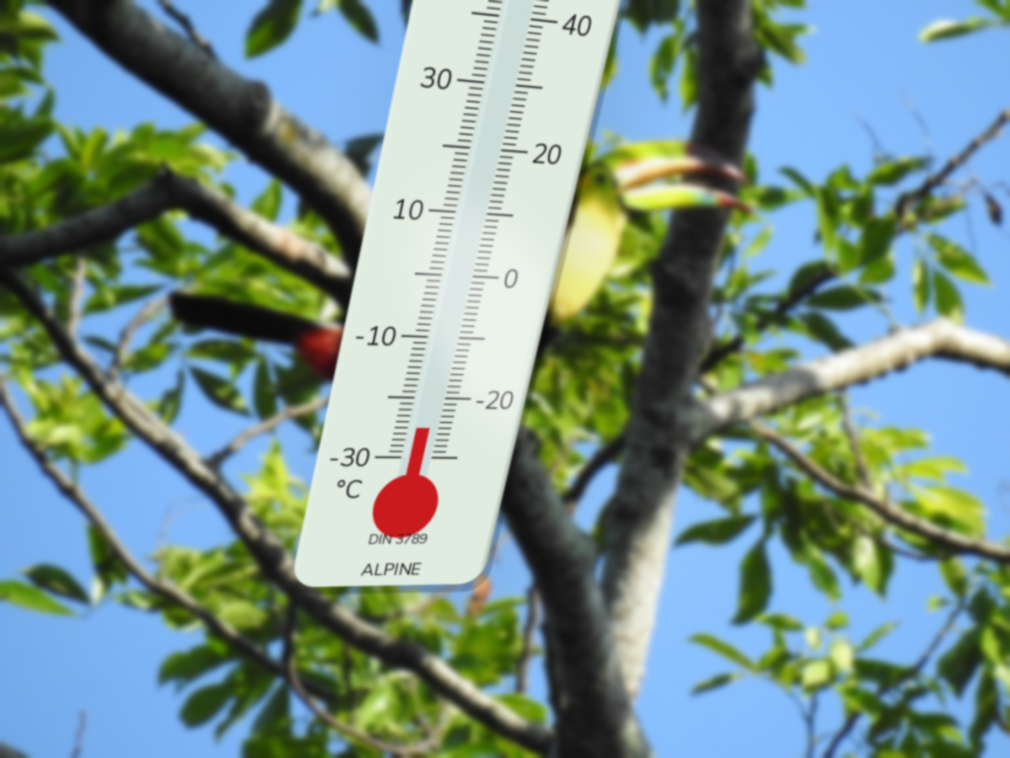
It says -25 °C
